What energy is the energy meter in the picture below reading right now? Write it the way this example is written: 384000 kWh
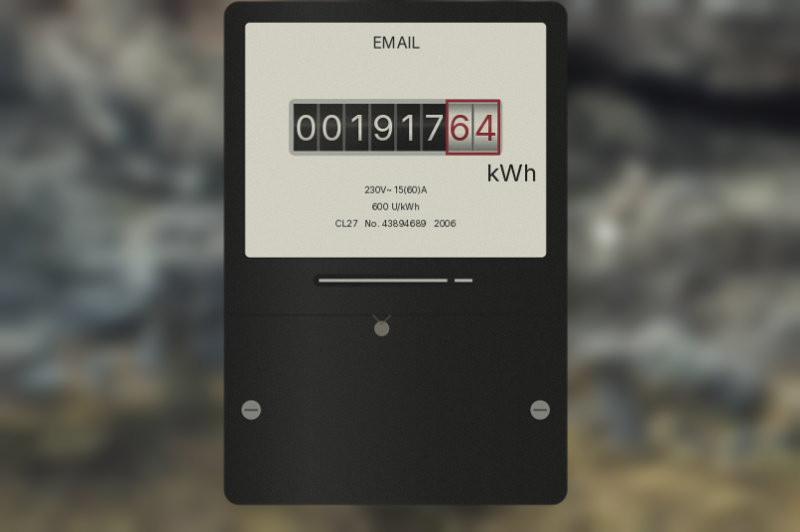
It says 1917.64 kWh
